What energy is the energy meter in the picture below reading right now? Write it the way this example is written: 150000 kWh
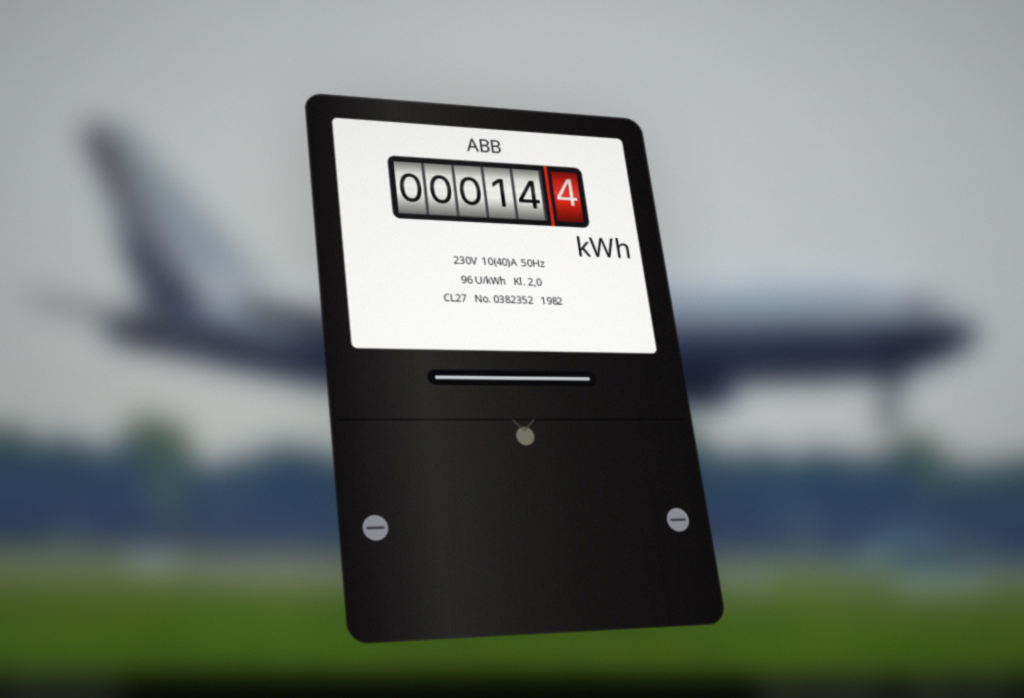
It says 14.4 kWh
